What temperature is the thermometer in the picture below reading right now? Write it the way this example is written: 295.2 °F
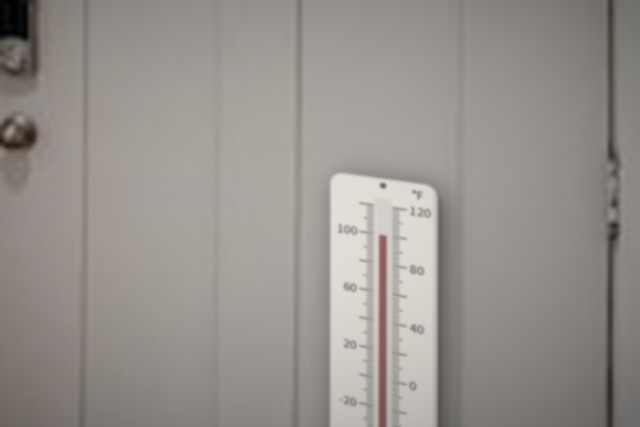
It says 100 °F
